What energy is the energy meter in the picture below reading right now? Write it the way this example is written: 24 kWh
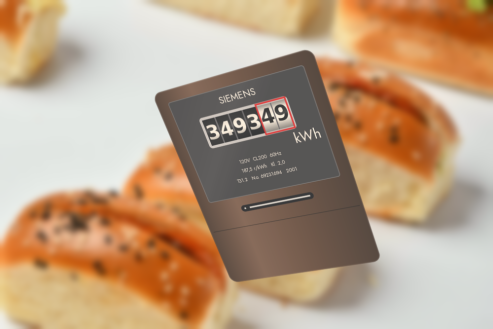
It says 3493.49 kWh
